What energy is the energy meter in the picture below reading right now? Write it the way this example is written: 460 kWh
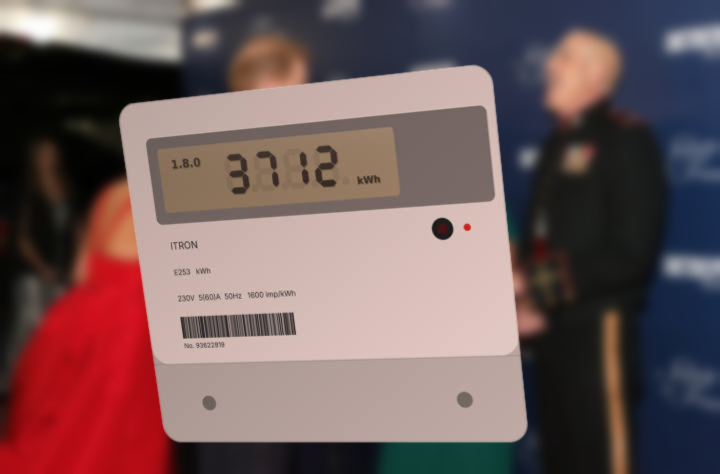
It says 3712 kWh
